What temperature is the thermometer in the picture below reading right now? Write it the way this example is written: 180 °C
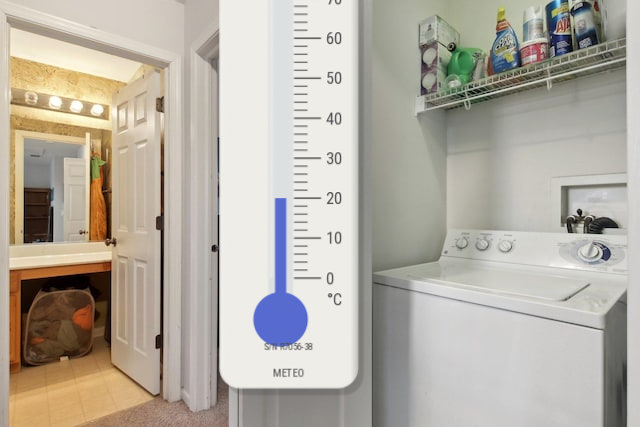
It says 20 °C
